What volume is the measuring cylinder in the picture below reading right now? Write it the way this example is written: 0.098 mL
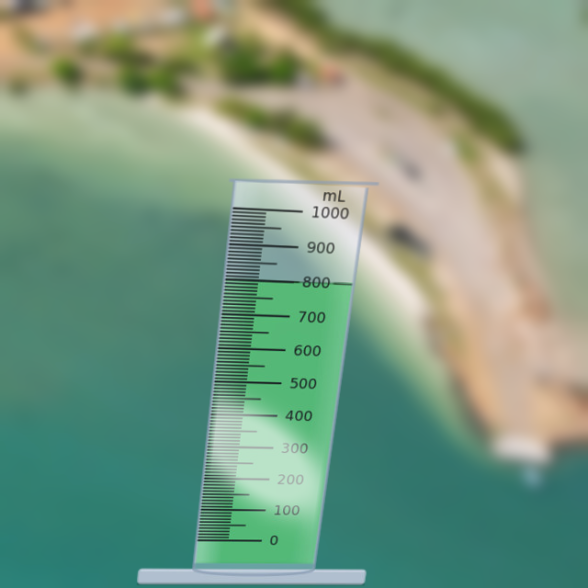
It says 800 mL
